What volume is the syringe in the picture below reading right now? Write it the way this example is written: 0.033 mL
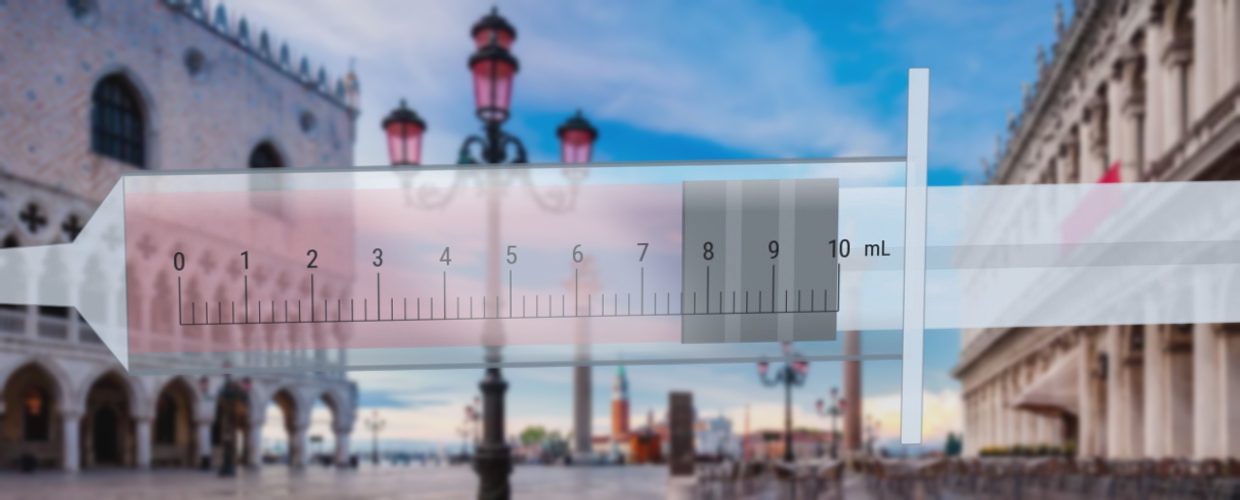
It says 7.6 mL
